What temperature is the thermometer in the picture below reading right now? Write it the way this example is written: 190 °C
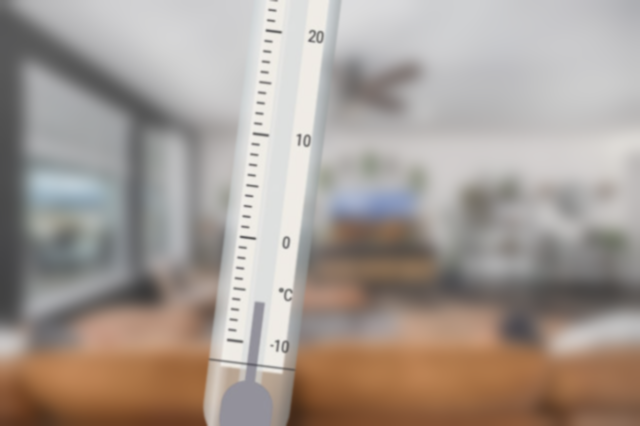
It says -6 °C
